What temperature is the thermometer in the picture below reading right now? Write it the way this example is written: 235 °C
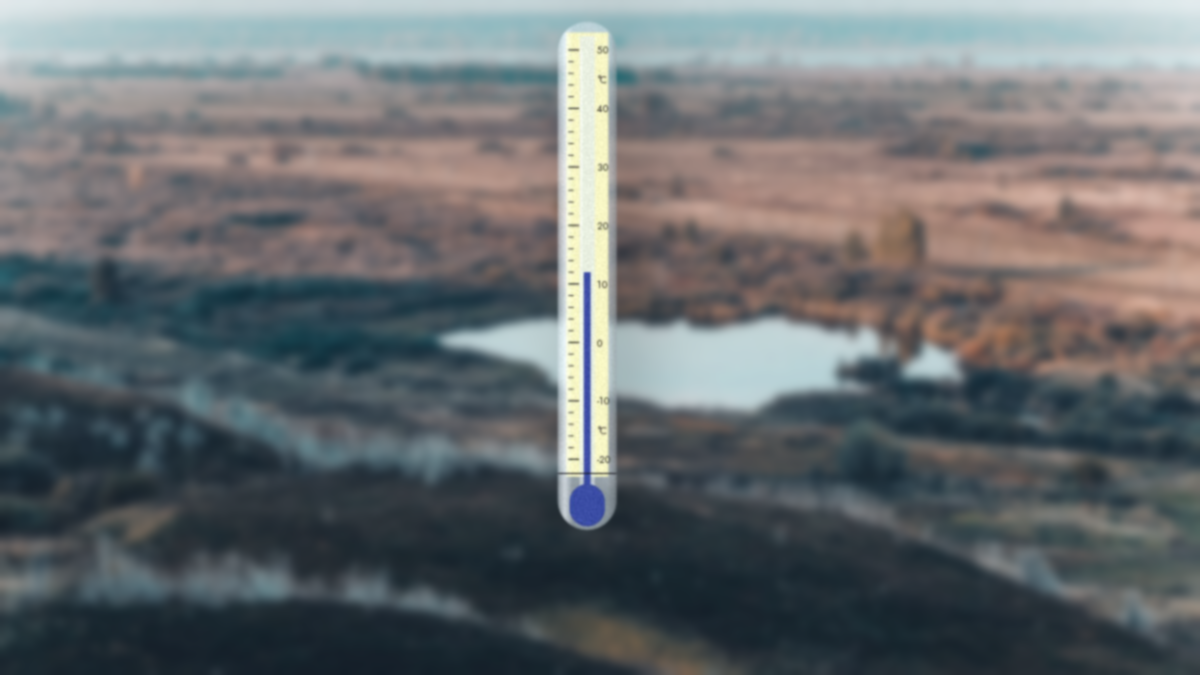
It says 12 °C
